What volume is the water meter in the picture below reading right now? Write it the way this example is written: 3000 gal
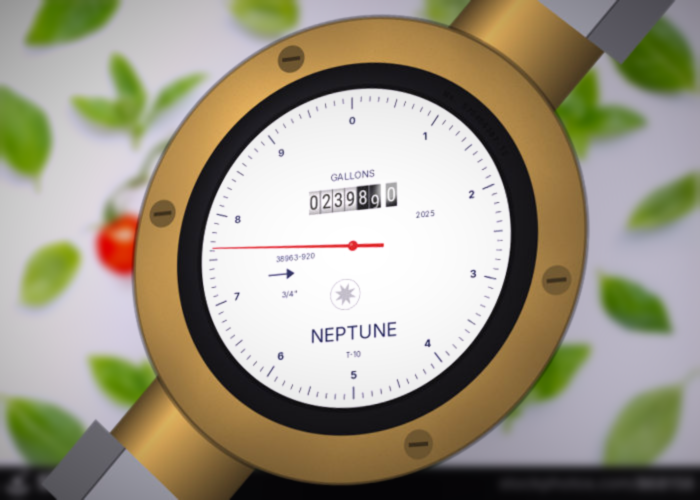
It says 239887.6 gal
